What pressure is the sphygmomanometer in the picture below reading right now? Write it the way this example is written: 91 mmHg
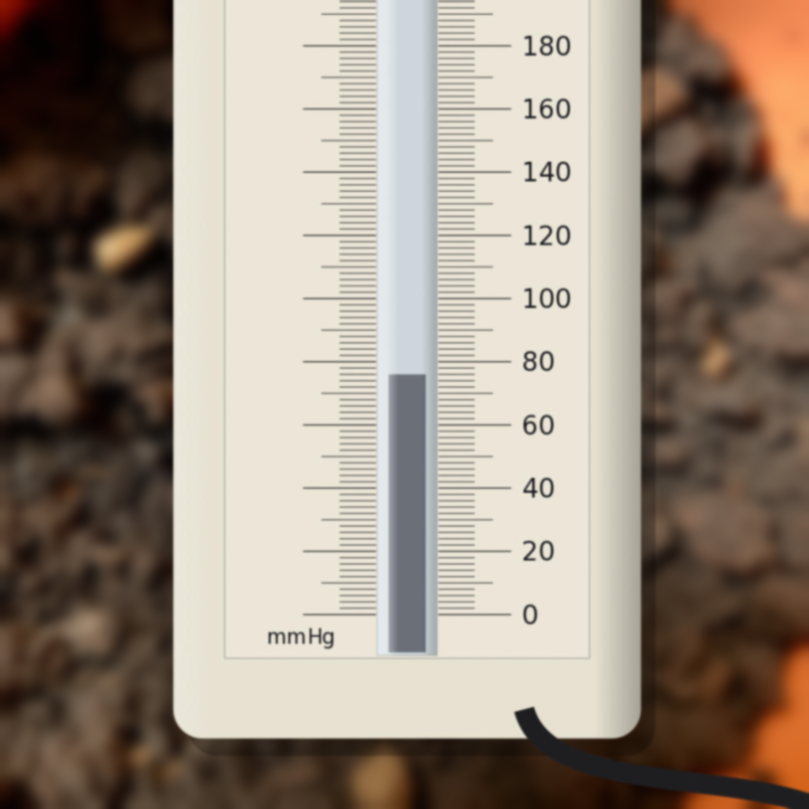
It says 76 mmHg
